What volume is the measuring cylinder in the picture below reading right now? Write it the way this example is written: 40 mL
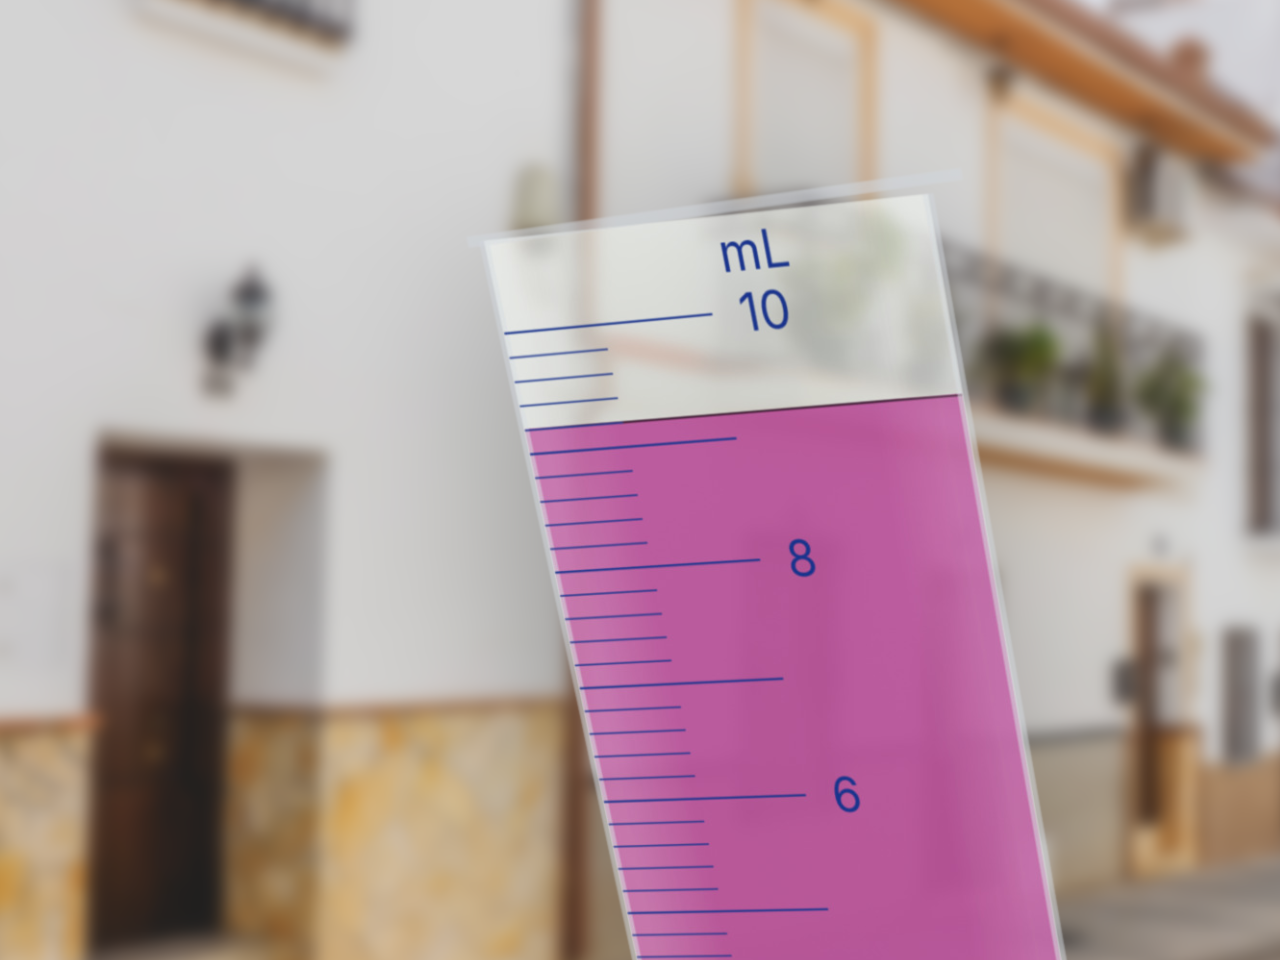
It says 9.2 mL
